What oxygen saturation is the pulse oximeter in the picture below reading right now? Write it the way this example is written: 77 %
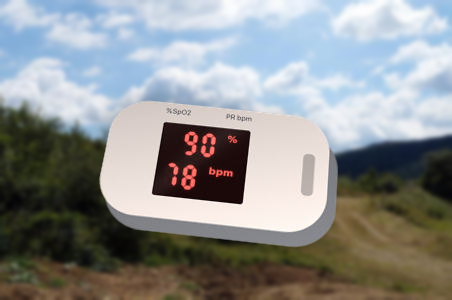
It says 90 %
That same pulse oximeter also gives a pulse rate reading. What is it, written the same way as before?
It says 78 bpm
